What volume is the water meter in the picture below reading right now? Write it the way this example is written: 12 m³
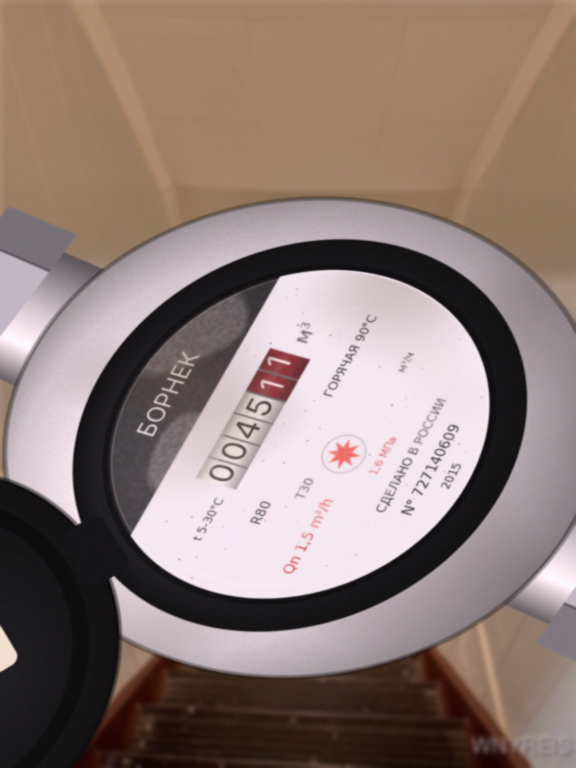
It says 45.11 m³
